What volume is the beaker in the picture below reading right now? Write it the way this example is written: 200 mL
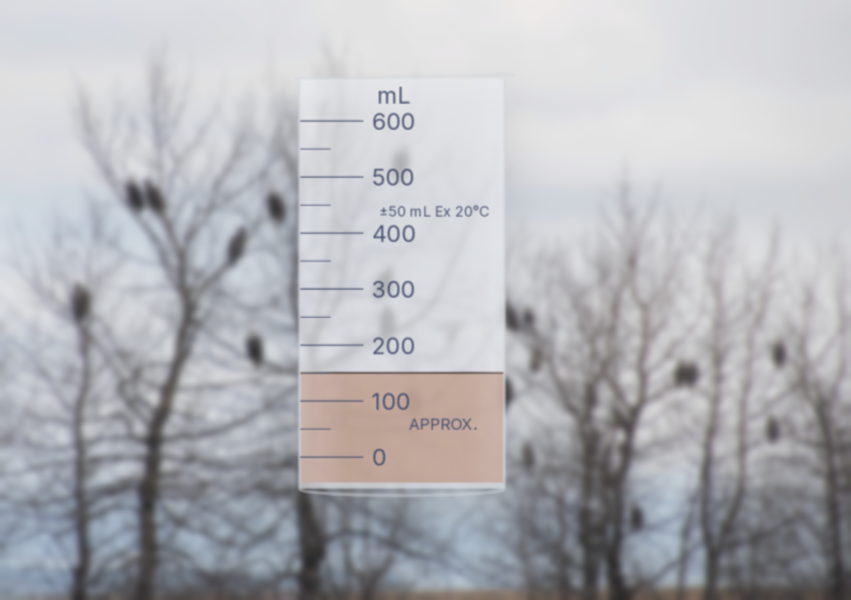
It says 150 mL
